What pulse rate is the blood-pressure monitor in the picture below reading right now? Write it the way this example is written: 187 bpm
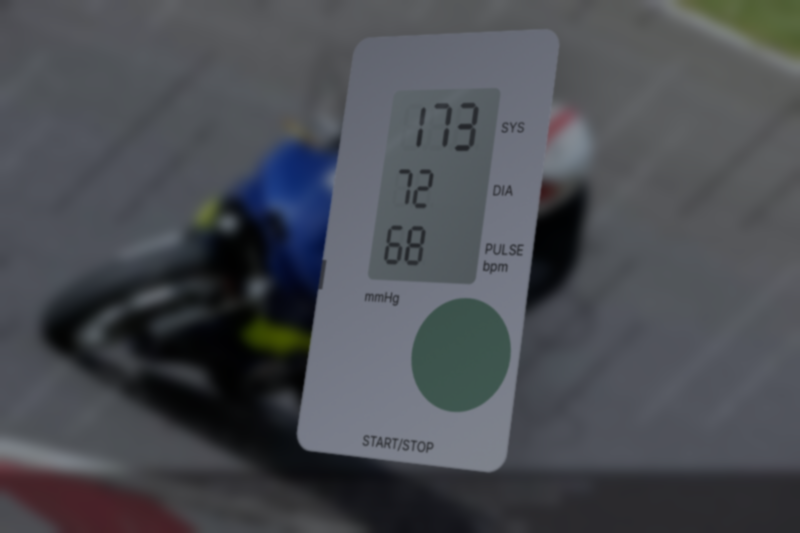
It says 68 bpm
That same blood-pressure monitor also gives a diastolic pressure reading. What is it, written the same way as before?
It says 72 mmHg
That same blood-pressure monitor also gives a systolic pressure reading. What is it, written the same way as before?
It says 173 mmHg
